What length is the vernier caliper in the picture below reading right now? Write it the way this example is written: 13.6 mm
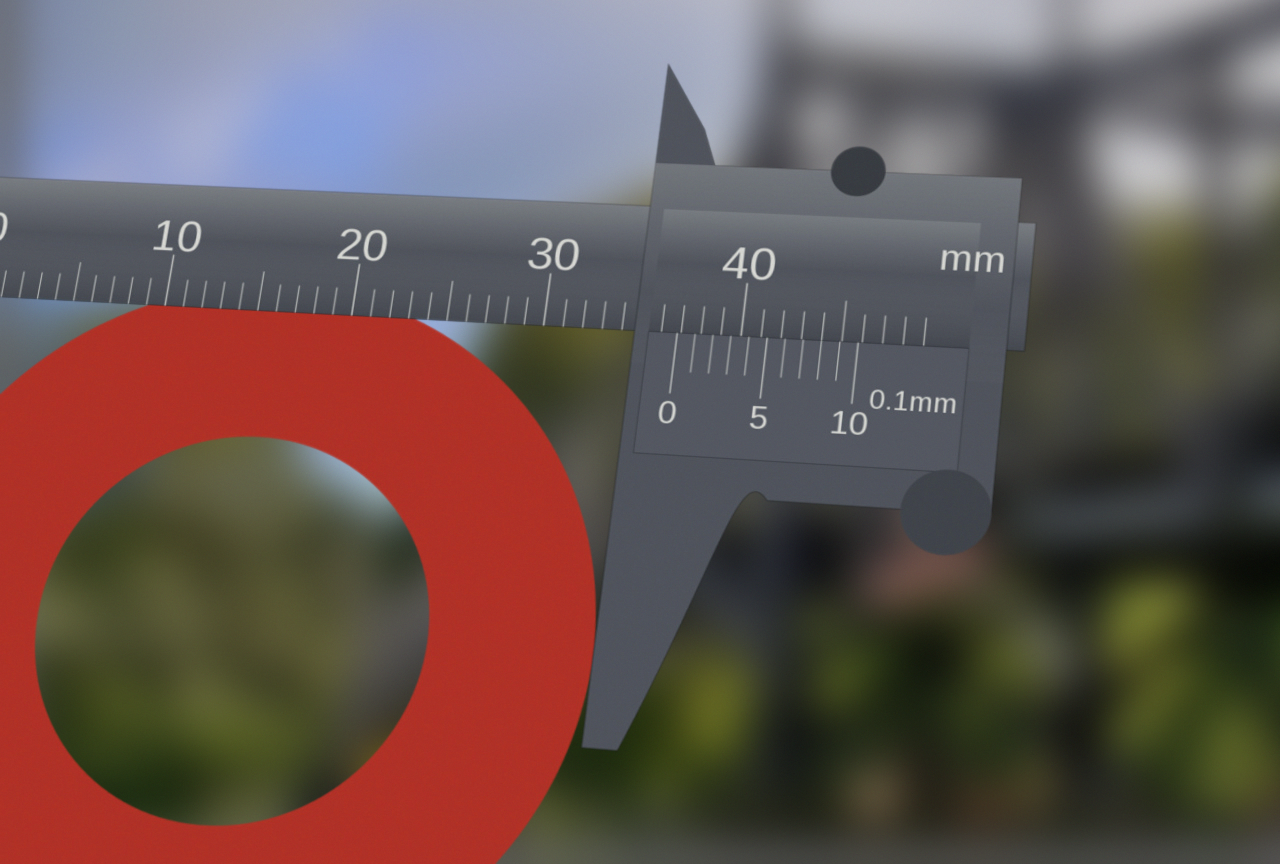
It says 36.8 mm
